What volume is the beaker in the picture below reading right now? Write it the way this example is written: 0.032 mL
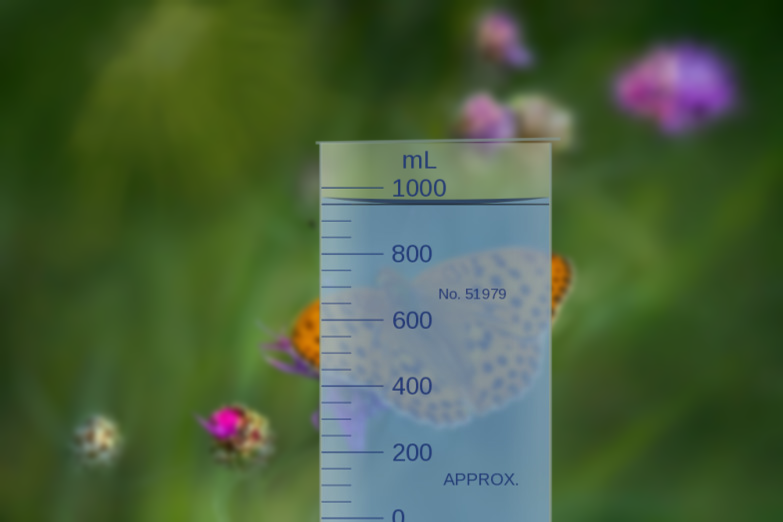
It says 950 mL
